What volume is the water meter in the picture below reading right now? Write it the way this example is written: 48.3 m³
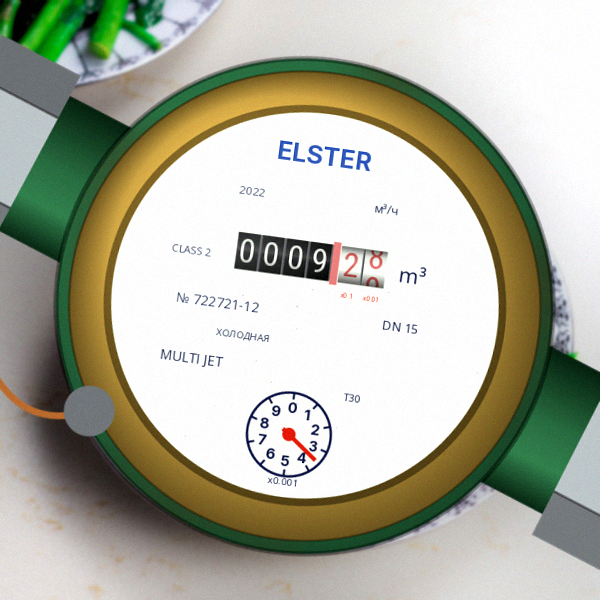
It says 9.283 m³
